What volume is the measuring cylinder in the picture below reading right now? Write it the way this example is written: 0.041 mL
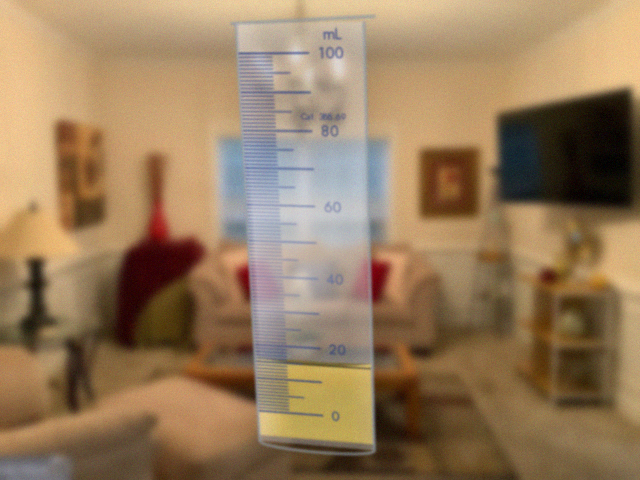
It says 15 mL
